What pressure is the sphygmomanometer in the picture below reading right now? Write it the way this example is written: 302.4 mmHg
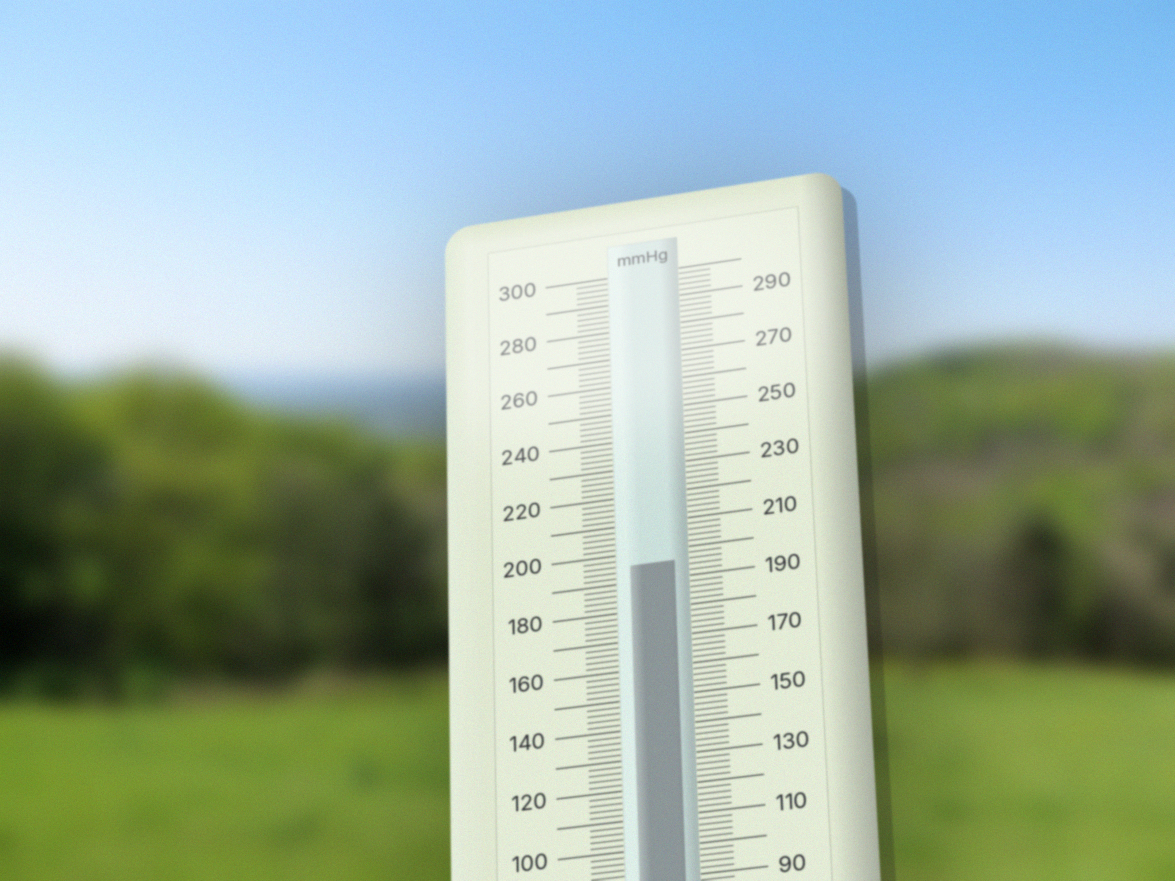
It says 196 mmHg
